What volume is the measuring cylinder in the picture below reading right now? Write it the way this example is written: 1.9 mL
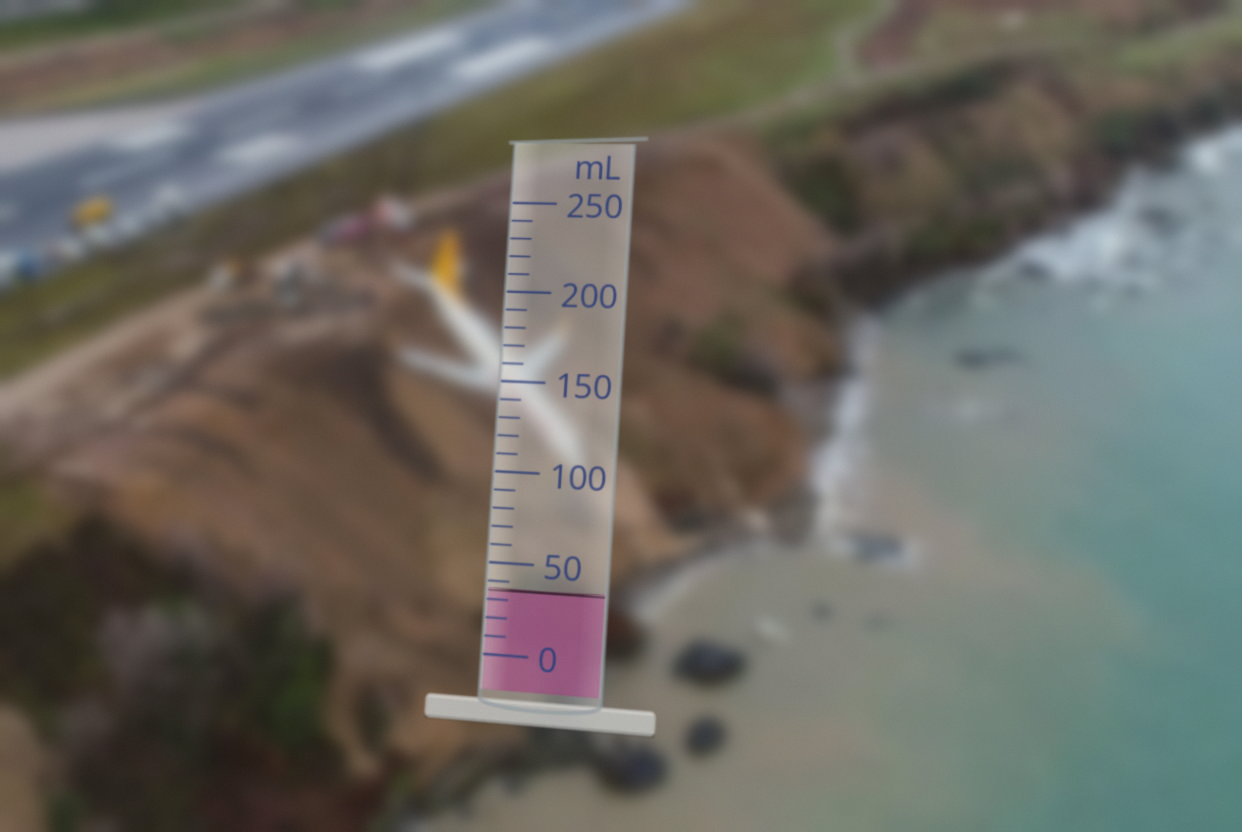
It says 35 mL
